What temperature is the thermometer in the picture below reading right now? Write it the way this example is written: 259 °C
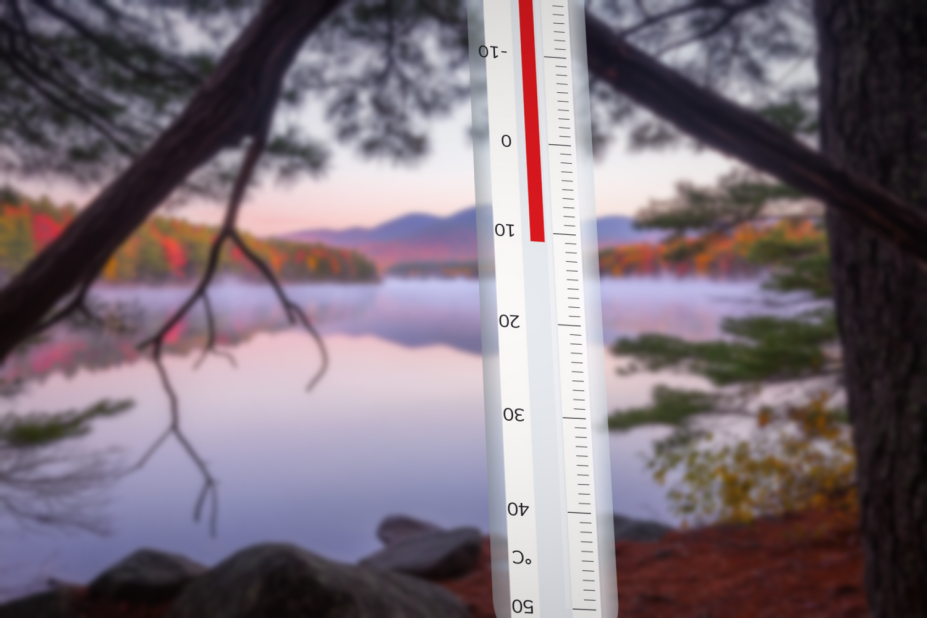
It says 11 °C
